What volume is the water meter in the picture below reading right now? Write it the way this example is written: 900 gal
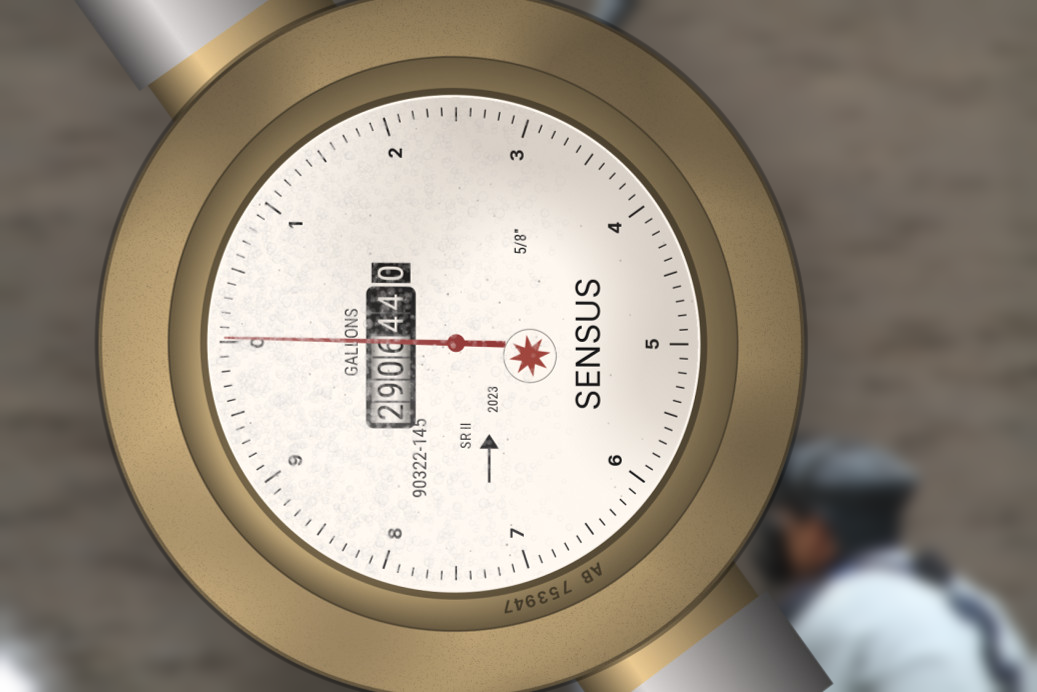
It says 2906440.0 gal
